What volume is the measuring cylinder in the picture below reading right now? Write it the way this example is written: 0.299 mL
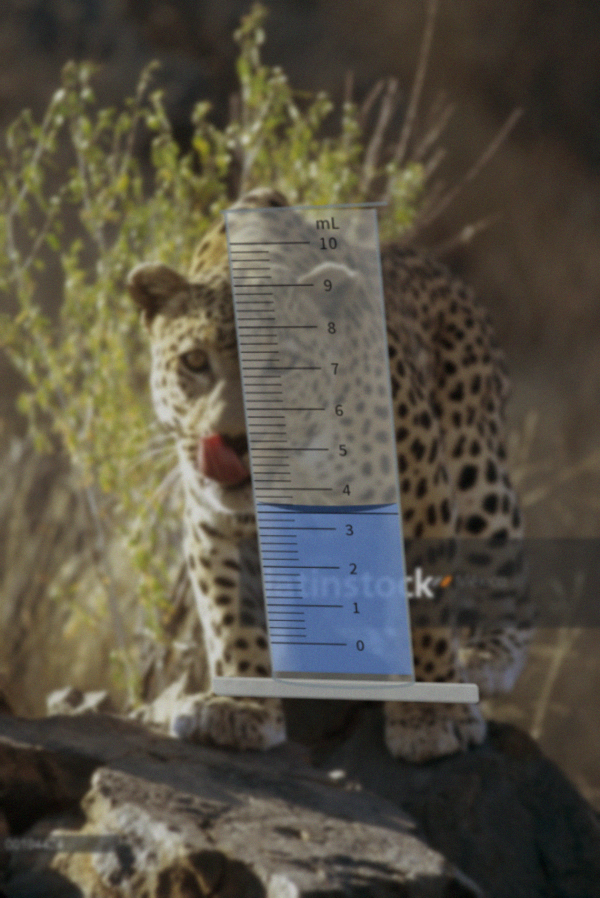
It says 3.4 mL
